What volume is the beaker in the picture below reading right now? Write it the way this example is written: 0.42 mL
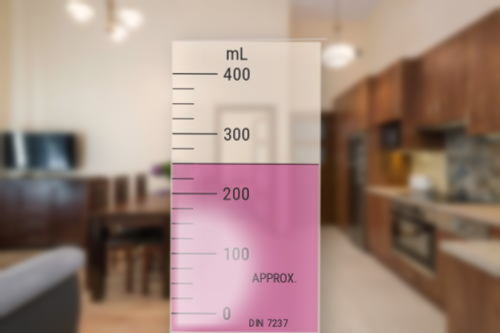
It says 250 mL
